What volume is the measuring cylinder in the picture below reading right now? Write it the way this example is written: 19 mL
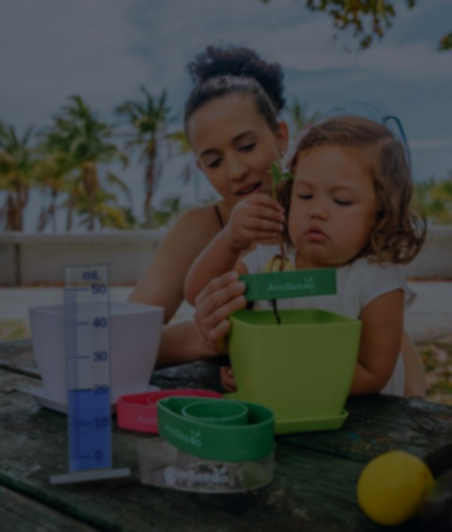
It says 20 mL
